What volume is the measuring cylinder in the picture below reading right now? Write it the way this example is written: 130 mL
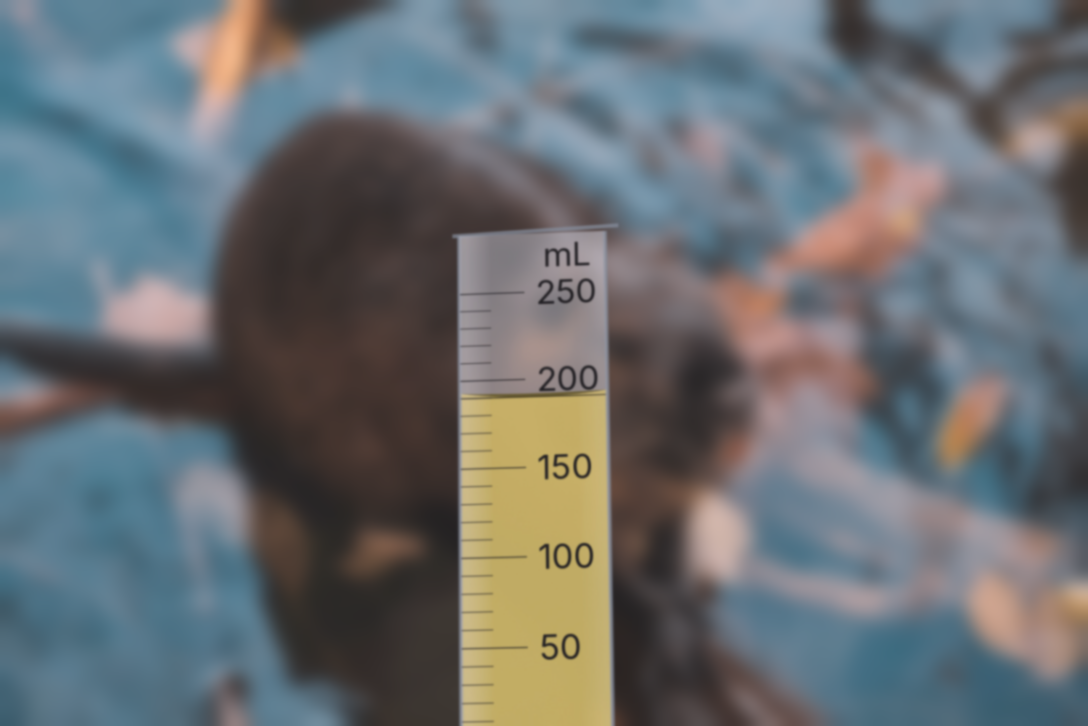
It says 190 mL
